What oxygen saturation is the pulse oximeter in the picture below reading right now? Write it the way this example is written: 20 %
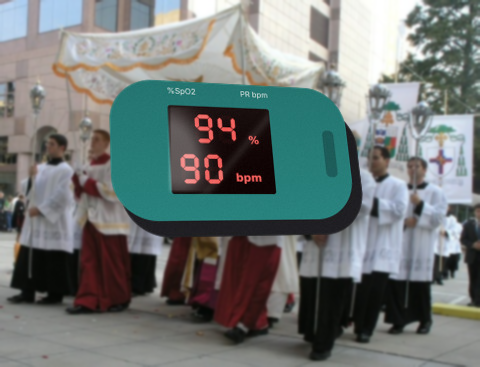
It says 94 %
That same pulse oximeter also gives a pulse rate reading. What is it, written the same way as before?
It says 90 bpm
